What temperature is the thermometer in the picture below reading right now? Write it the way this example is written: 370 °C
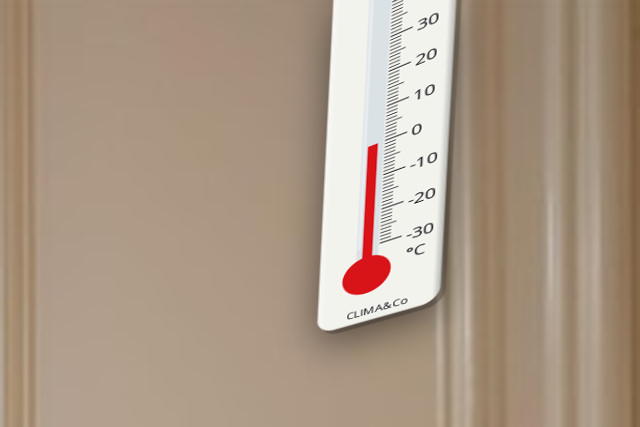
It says 0 °C
